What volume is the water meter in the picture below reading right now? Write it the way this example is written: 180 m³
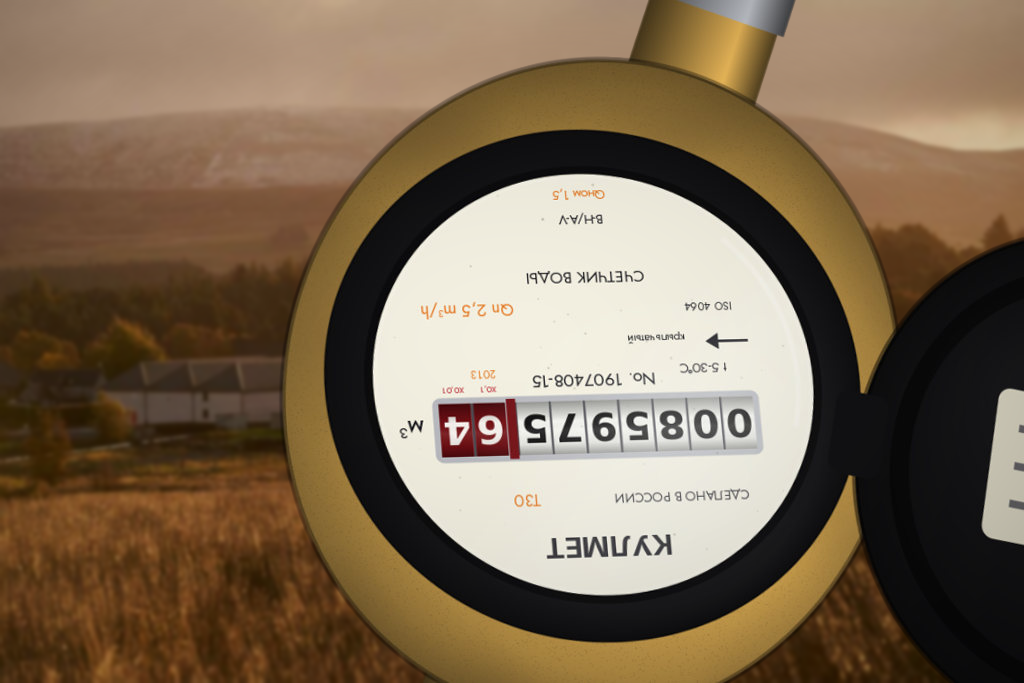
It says 85975.64 m³
